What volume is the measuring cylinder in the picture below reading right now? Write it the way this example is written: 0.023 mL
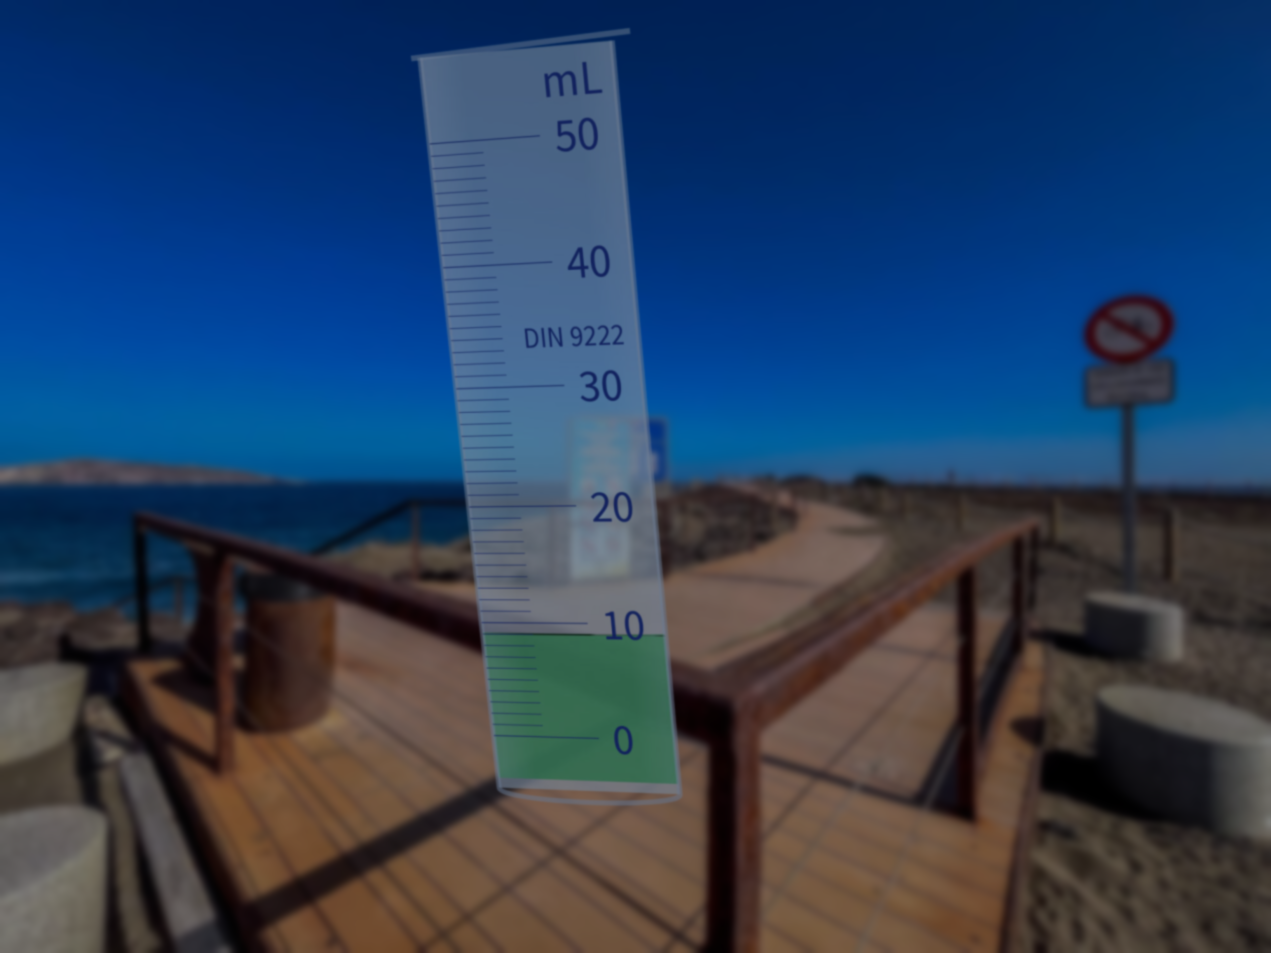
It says 9 mL
